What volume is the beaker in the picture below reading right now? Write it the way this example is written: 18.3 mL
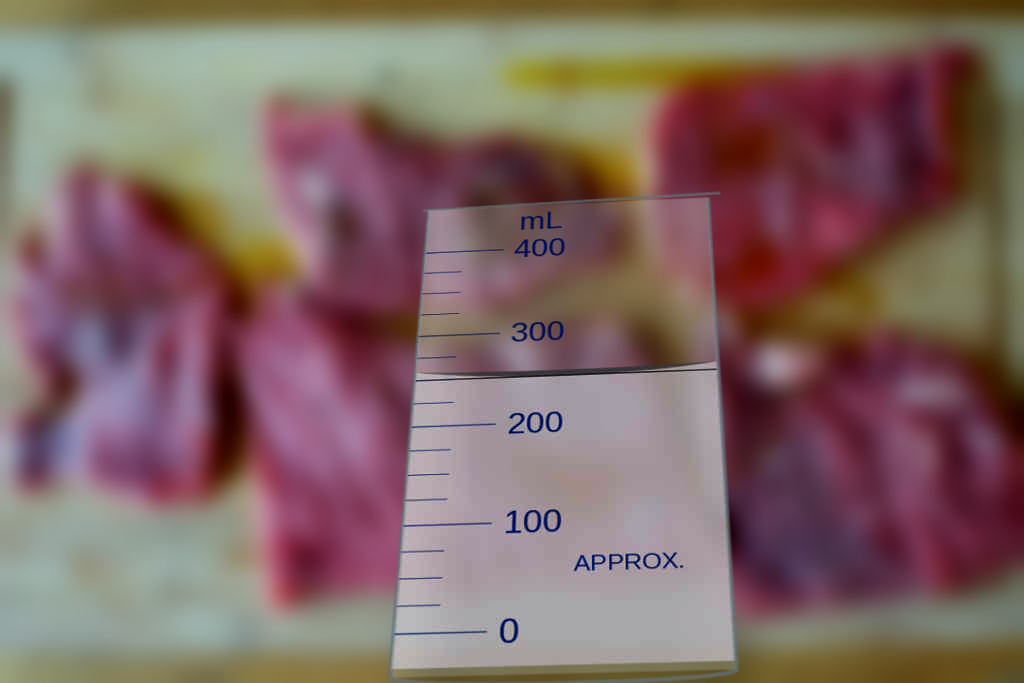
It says 250 mL
